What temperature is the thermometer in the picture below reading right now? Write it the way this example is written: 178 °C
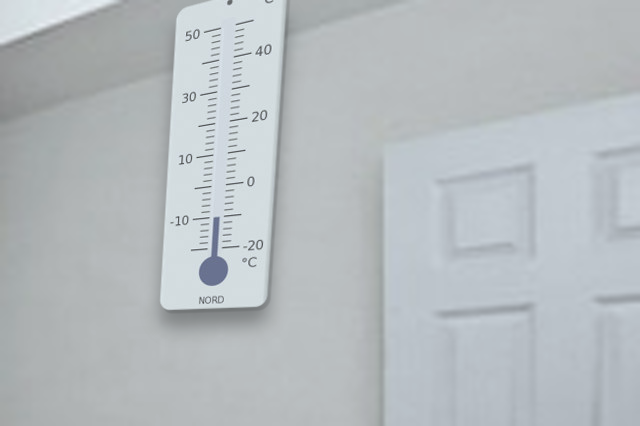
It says -10 °C
